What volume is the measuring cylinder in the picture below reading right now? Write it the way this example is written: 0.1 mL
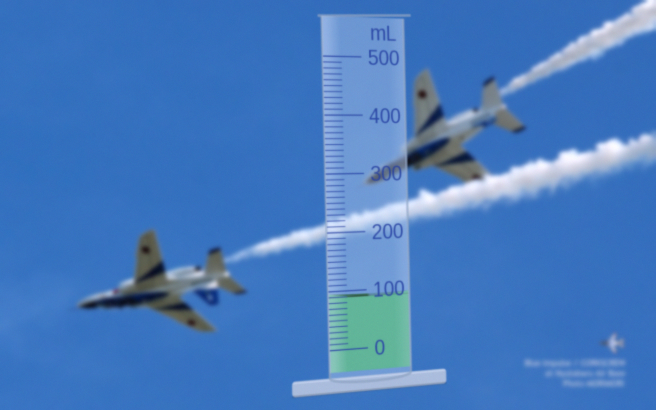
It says 90 mL
